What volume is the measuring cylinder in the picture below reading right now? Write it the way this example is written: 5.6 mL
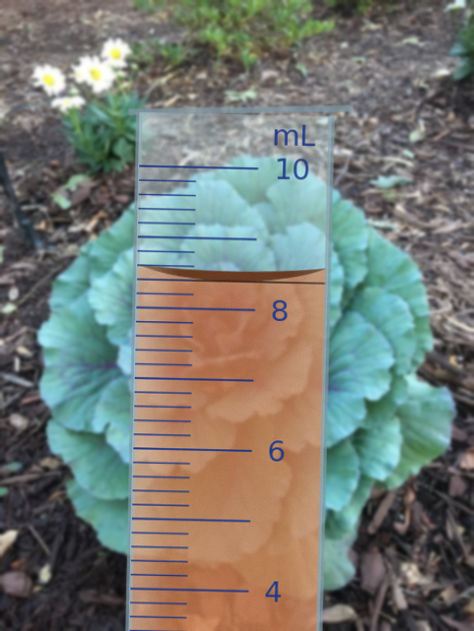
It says 8.4 mL
